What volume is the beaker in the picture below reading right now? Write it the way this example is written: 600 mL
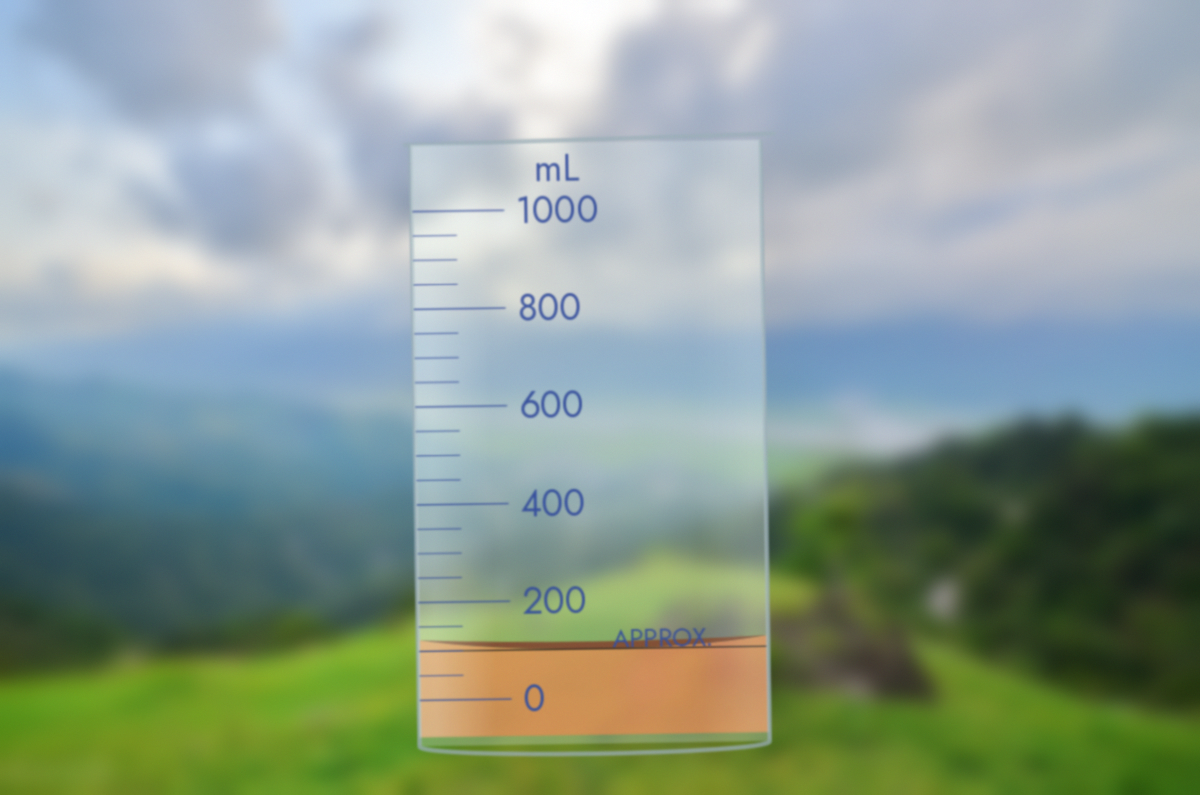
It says 100 mL
